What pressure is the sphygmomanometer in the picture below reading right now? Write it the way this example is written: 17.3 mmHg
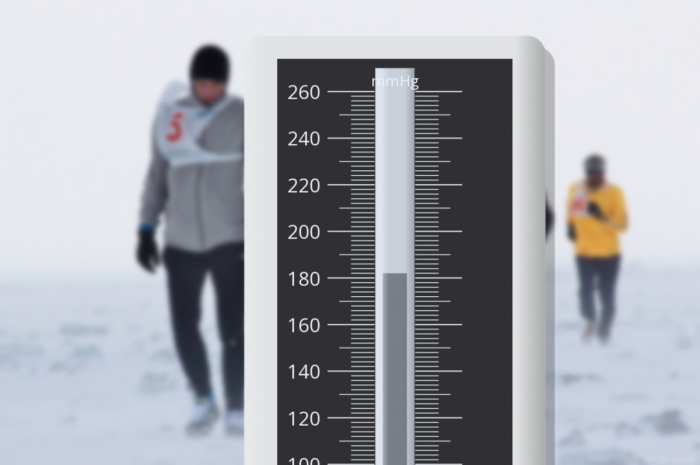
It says 182 mmHg
